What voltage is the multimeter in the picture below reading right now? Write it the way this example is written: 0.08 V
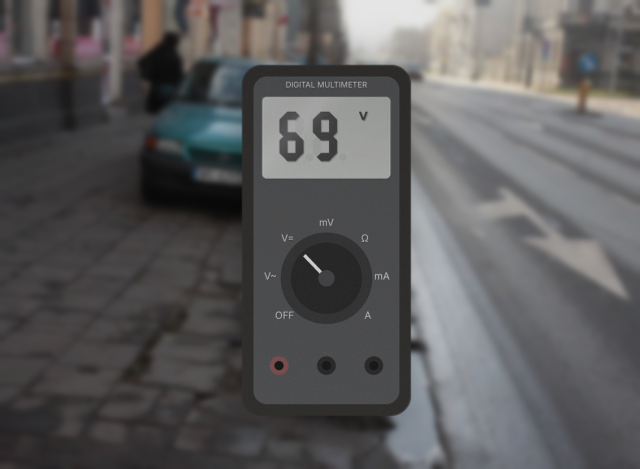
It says 69 V
